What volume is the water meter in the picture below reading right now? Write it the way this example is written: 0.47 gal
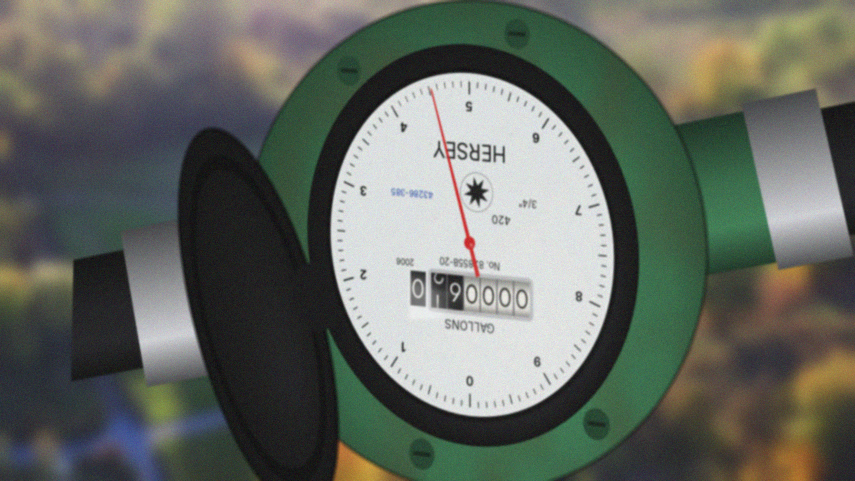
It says 614.5 gal
